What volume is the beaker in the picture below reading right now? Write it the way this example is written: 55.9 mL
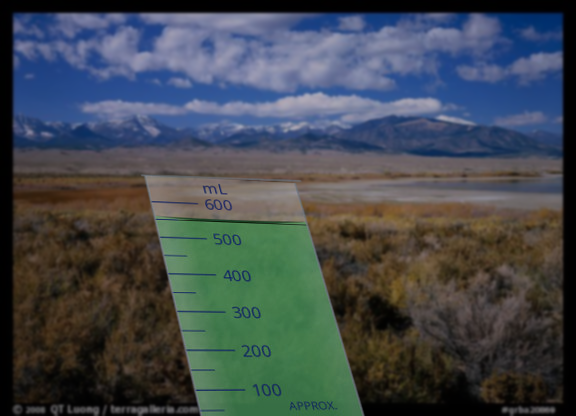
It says 550 mL
